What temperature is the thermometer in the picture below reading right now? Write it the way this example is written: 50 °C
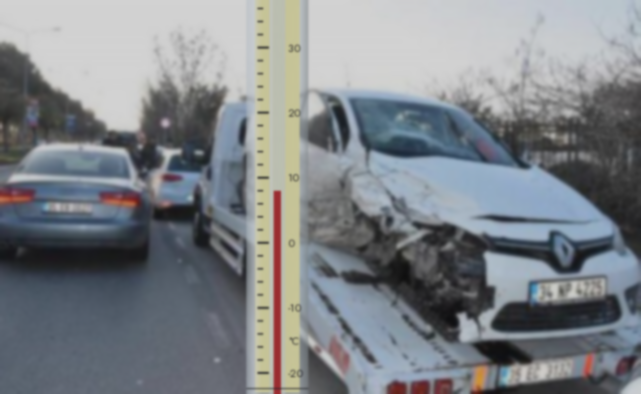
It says 8 °C
